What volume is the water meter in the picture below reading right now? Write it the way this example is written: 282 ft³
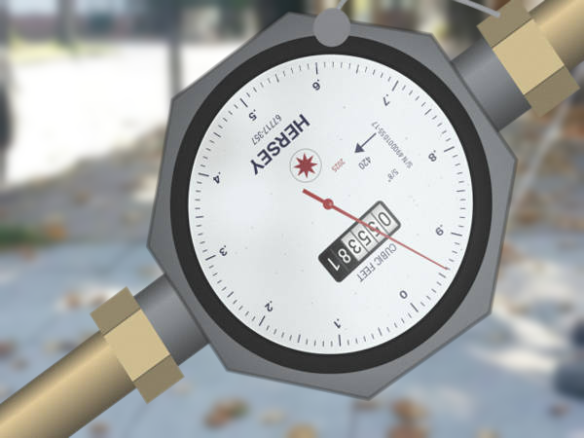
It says 55380.94 ft³
